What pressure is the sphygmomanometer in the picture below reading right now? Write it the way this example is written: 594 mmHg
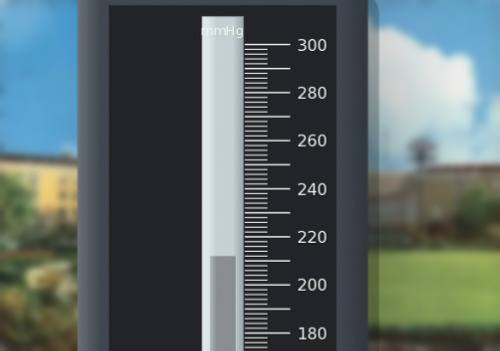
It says 212 mmHg
